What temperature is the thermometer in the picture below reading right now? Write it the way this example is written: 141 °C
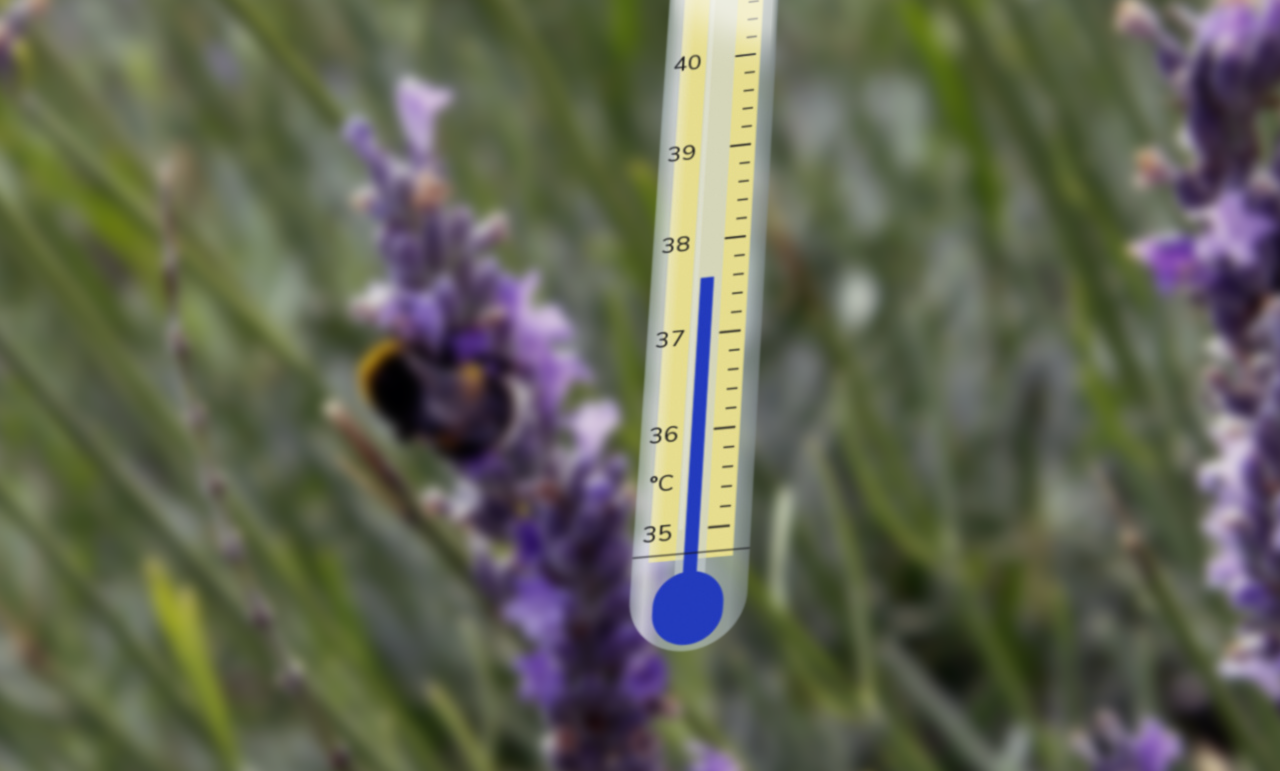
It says 37.6 °C
